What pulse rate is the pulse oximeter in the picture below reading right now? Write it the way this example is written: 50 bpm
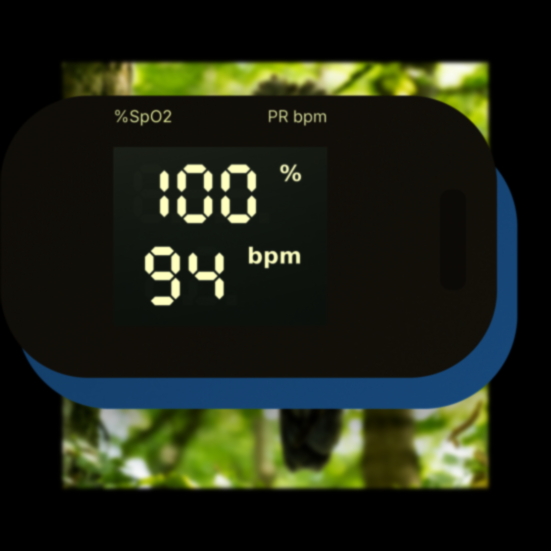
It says 94 bpm
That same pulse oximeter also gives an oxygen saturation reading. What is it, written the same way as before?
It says 100 %
